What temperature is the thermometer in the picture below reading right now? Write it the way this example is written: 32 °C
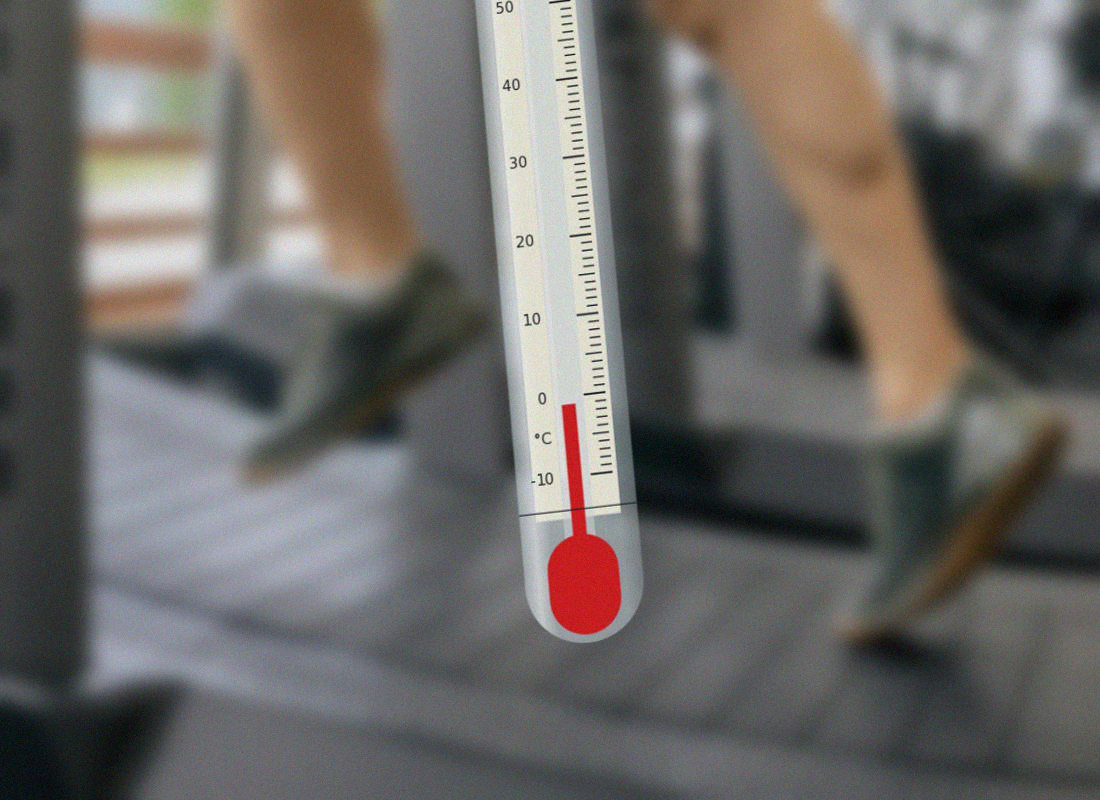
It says -1 °C
